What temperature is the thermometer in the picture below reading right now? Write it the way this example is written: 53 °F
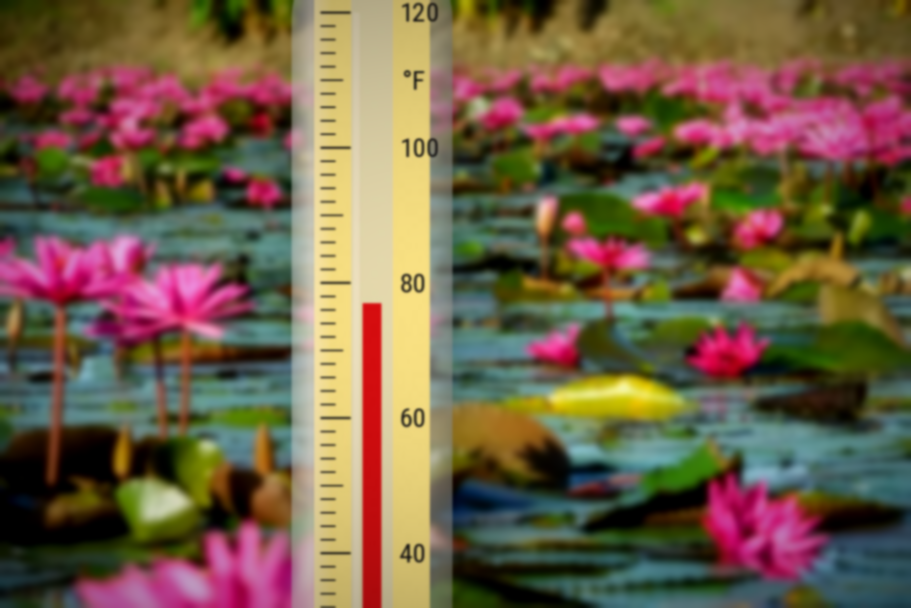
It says 77 °F
